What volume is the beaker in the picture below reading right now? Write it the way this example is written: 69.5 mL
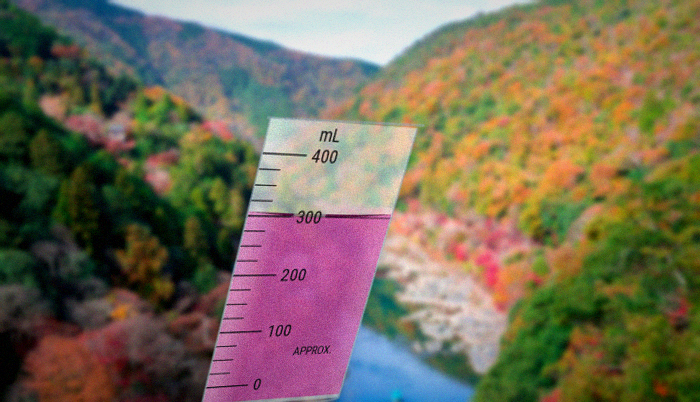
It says 300 mL
